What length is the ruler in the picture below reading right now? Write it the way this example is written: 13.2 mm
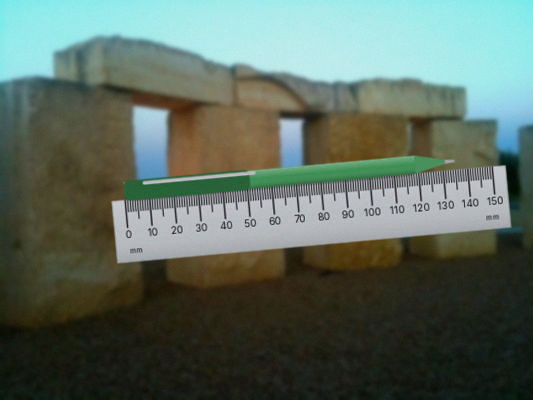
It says 135 mm
